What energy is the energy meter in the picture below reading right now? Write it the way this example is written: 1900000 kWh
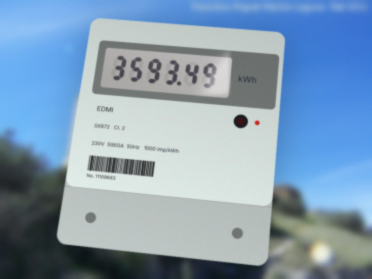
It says 3593.49 kWh
